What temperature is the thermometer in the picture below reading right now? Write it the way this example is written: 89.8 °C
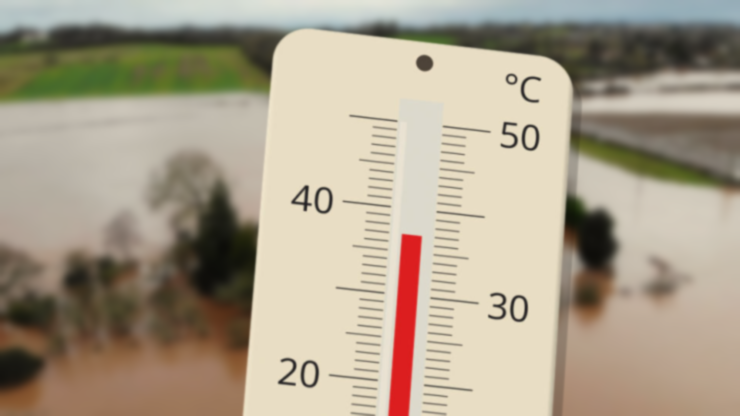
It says 37 °C
